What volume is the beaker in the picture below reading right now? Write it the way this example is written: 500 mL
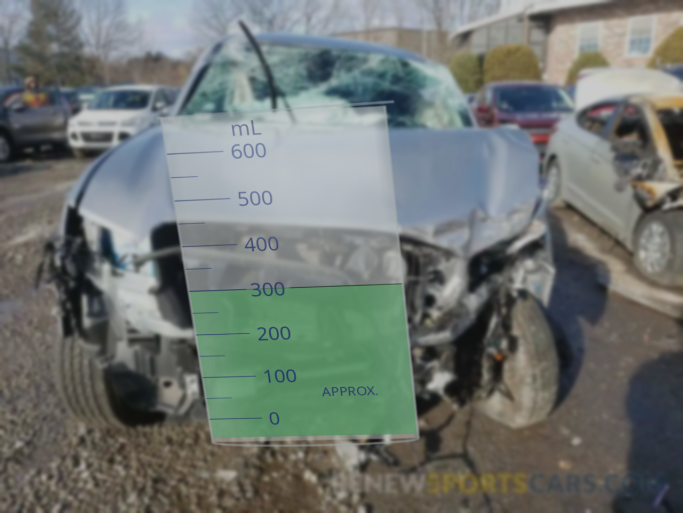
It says 300 mL
